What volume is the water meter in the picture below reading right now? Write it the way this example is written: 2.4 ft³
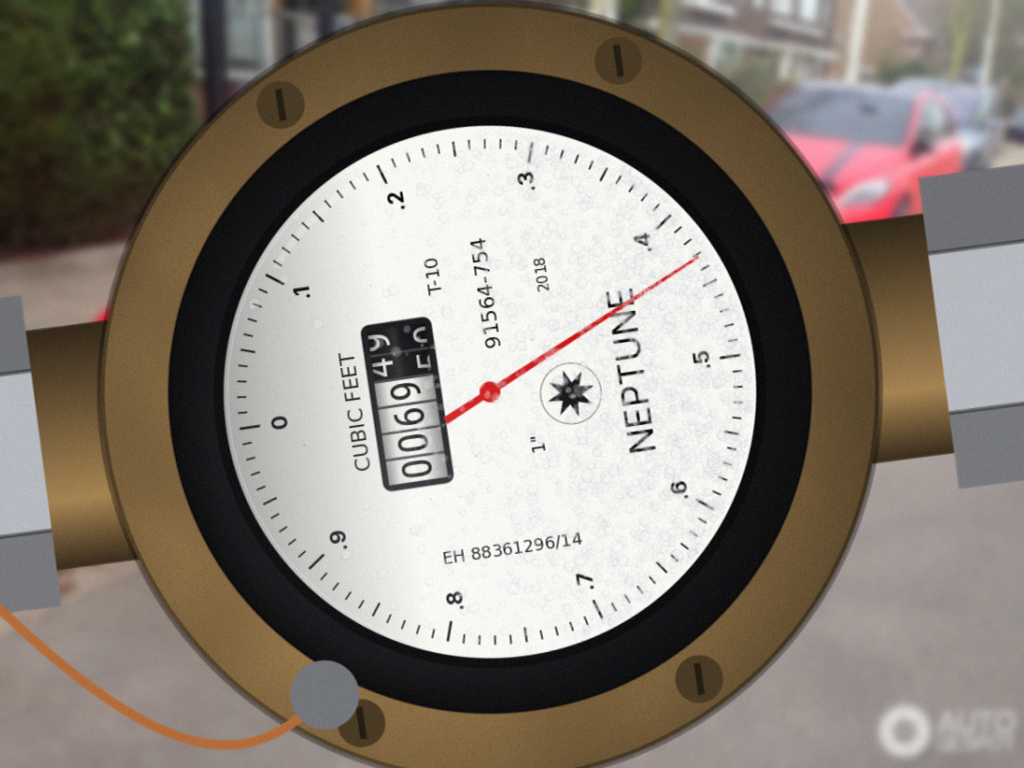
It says 6949.43 ft³
